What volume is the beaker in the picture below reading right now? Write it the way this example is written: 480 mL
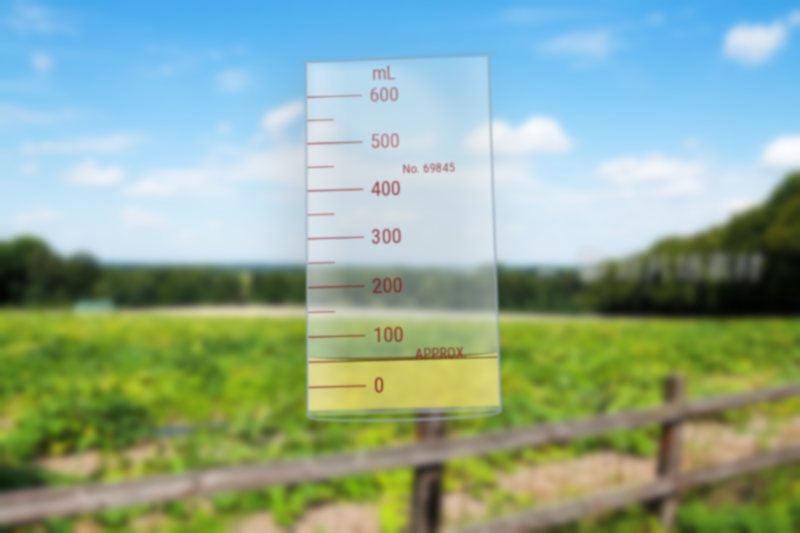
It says 50 mL
